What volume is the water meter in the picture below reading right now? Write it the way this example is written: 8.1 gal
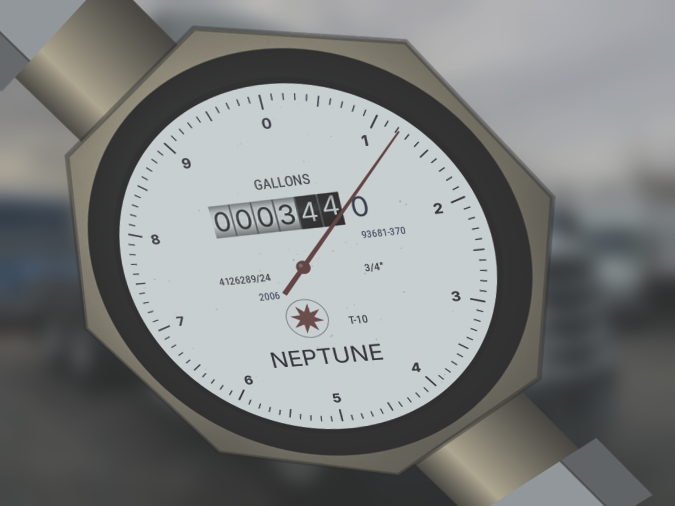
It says 3441.2 gal
